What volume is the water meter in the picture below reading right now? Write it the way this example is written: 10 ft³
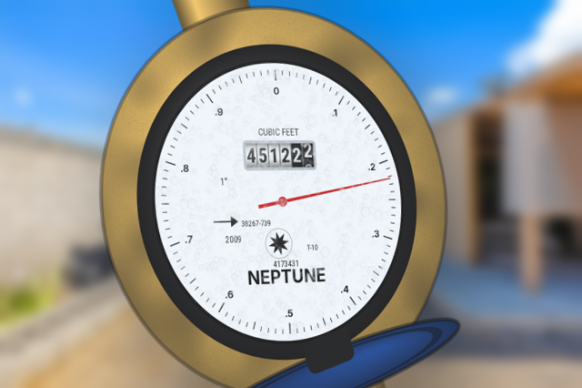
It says 451222.22 ft³
